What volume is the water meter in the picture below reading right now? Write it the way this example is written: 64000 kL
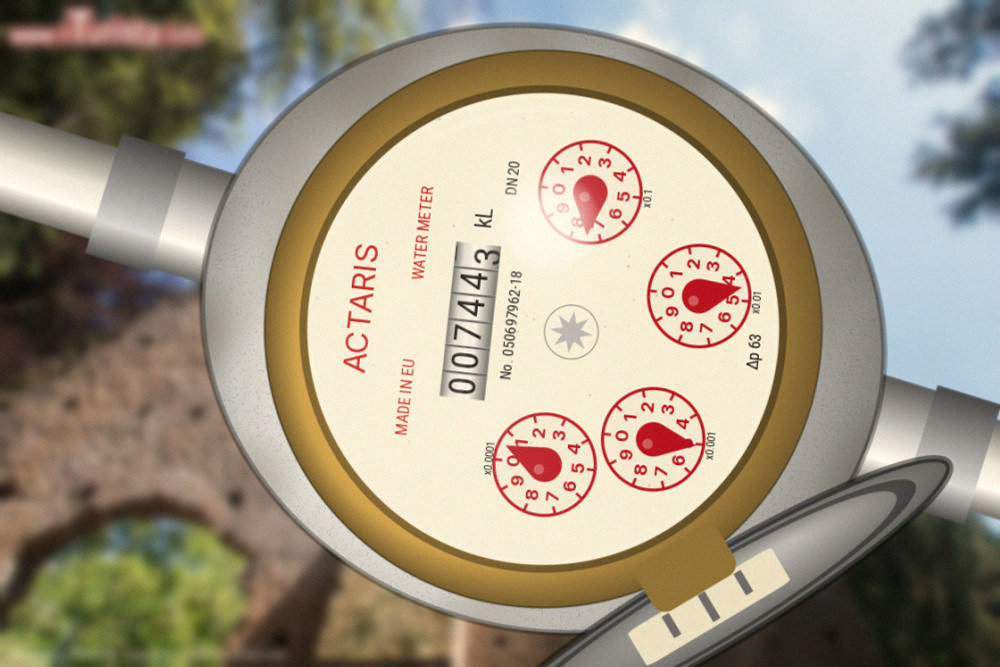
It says 7442.7450 kL
